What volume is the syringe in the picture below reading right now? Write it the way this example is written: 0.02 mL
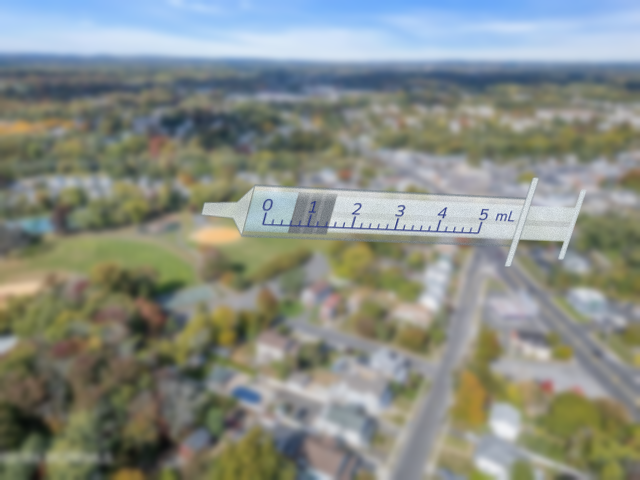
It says 0.6 mL
